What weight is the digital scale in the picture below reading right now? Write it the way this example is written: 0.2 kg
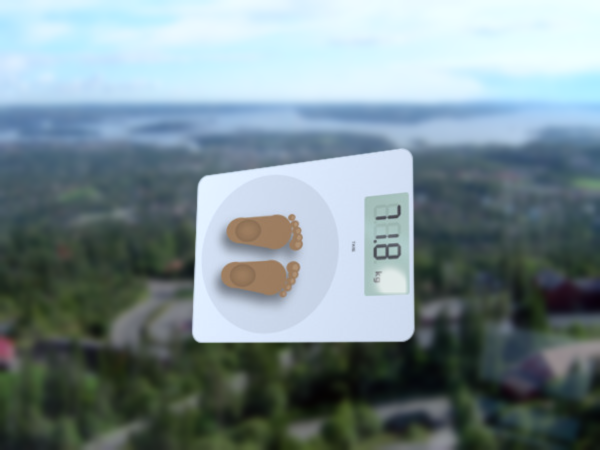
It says 71.8 kg
